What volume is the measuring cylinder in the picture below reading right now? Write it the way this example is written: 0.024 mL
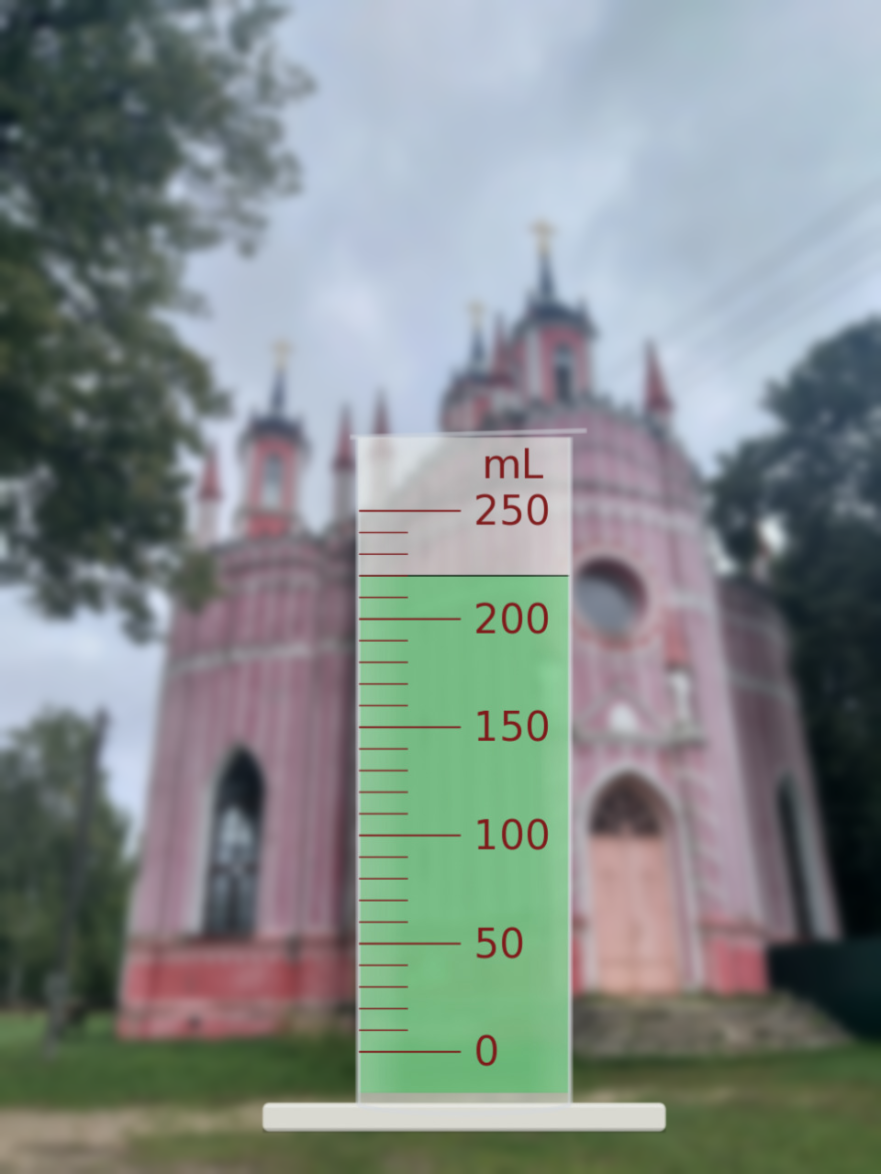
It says 220 mL
